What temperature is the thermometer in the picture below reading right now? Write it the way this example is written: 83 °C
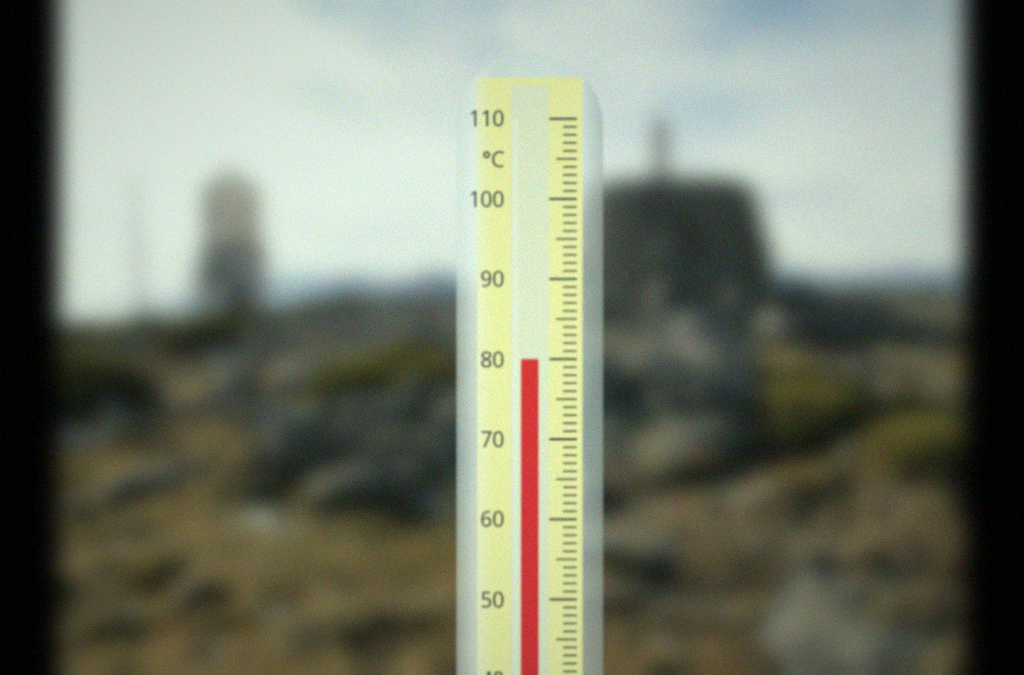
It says 80 °C
